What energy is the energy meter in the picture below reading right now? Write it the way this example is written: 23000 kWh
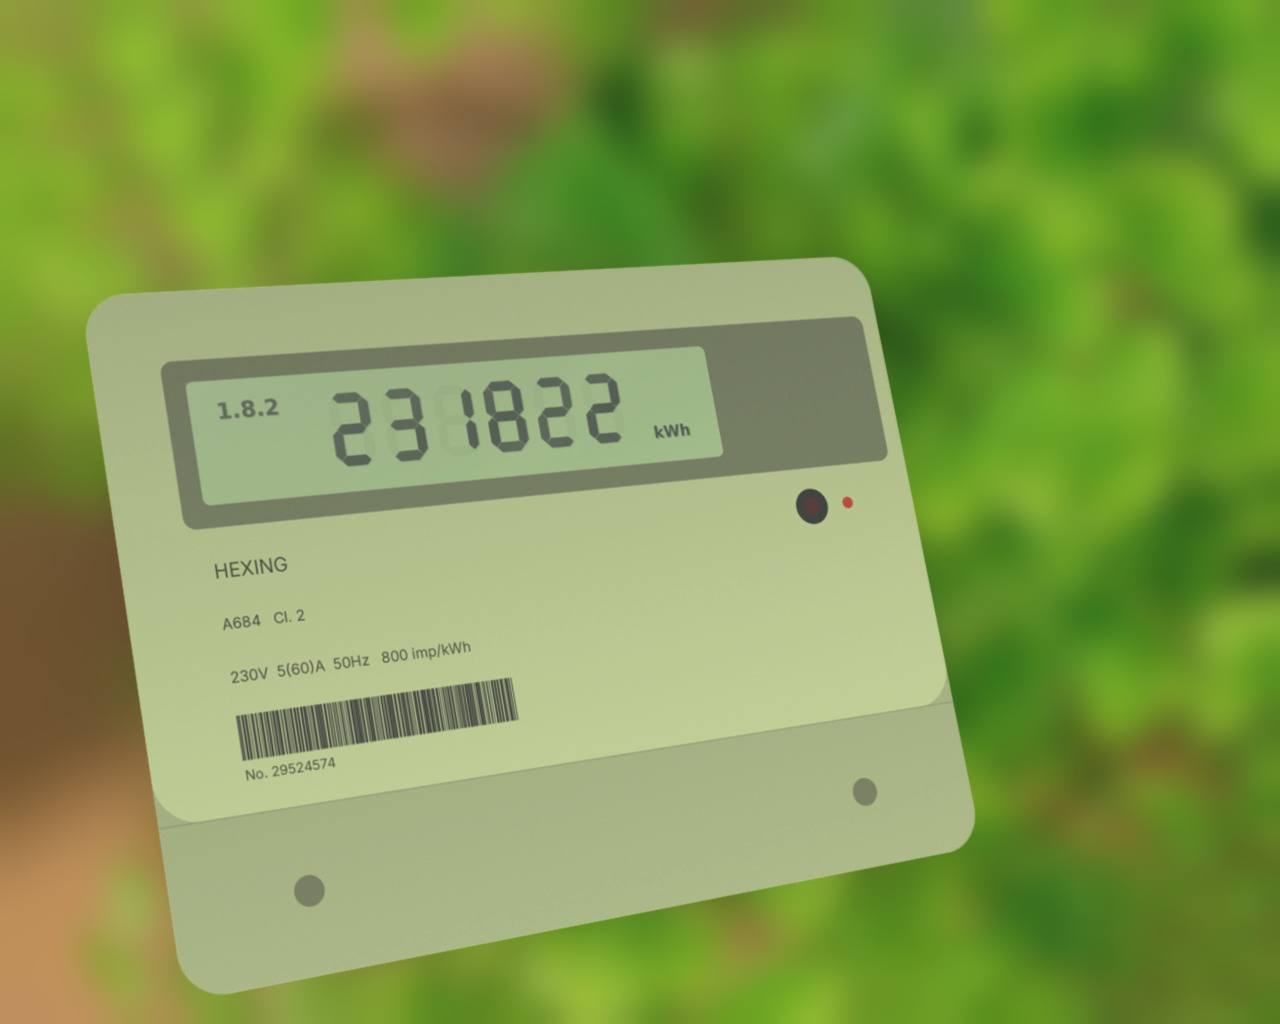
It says 231822 kWh
